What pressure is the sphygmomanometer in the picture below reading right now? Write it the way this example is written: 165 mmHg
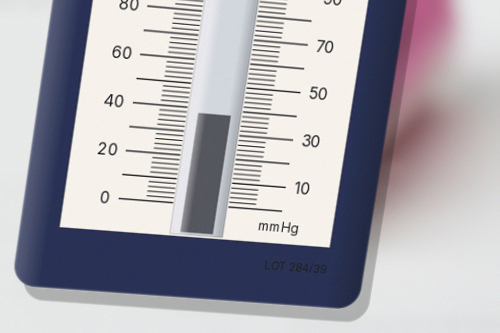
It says 38 mmHg
